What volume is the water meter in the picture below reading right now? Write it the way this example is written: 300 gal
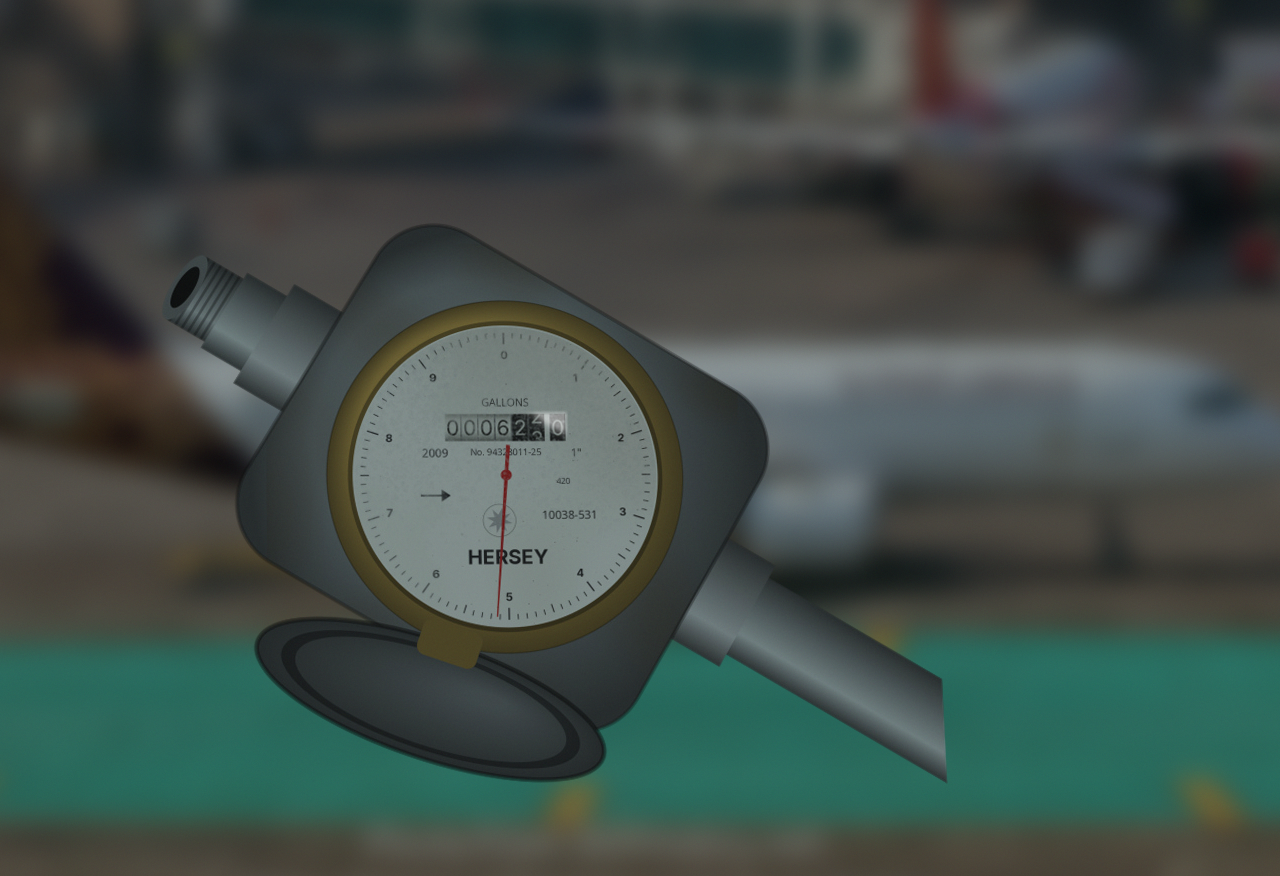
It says 6225.1 gal
